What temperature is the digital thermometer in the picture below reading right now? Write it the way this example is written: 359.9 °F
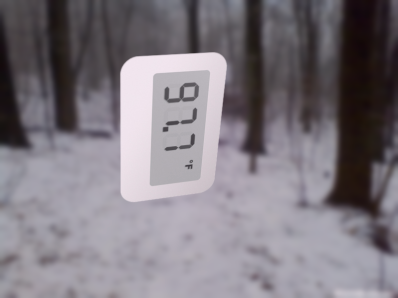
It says 97.7 °F
